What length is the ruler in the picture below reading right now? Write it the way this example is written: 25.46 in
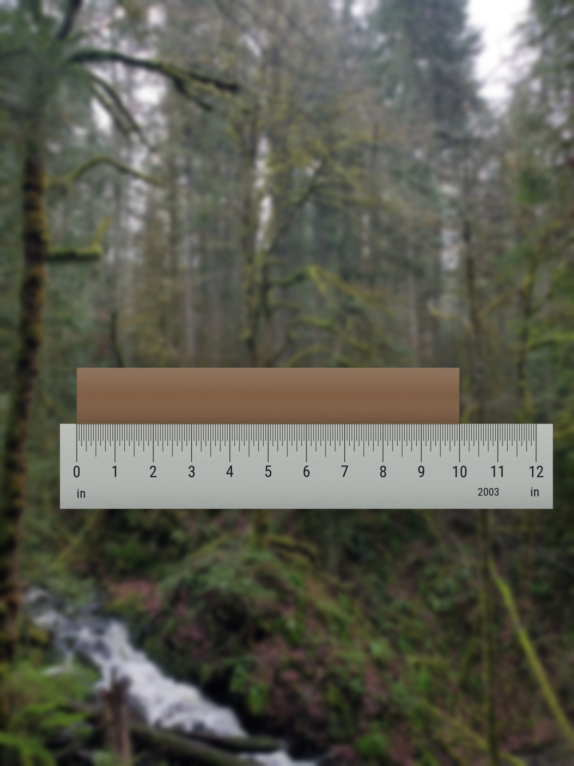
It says 10 in
